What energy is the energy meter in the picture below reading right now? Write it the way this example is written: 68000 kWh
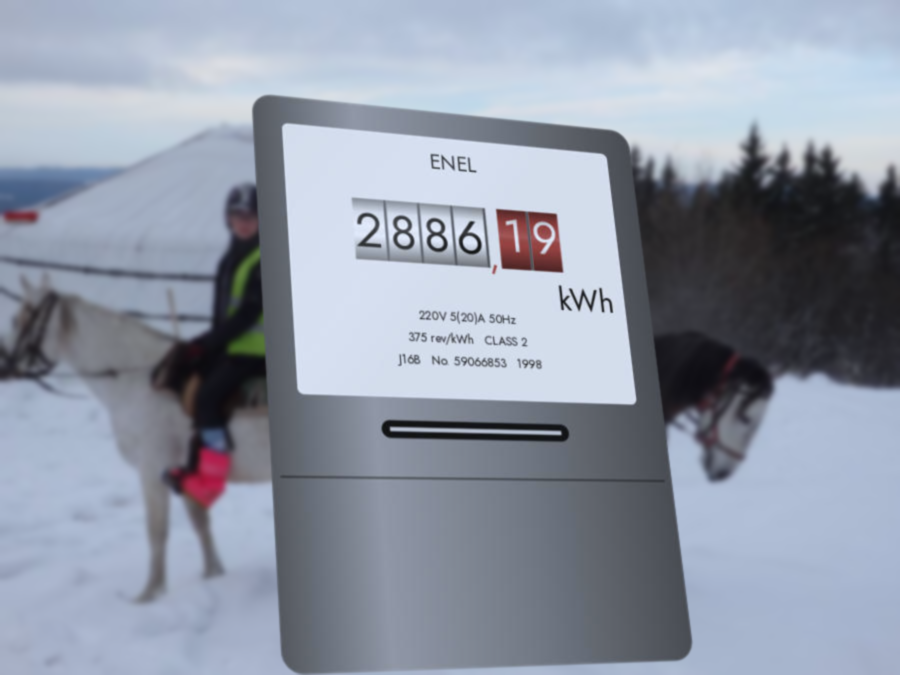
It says 2886.19 kWh
